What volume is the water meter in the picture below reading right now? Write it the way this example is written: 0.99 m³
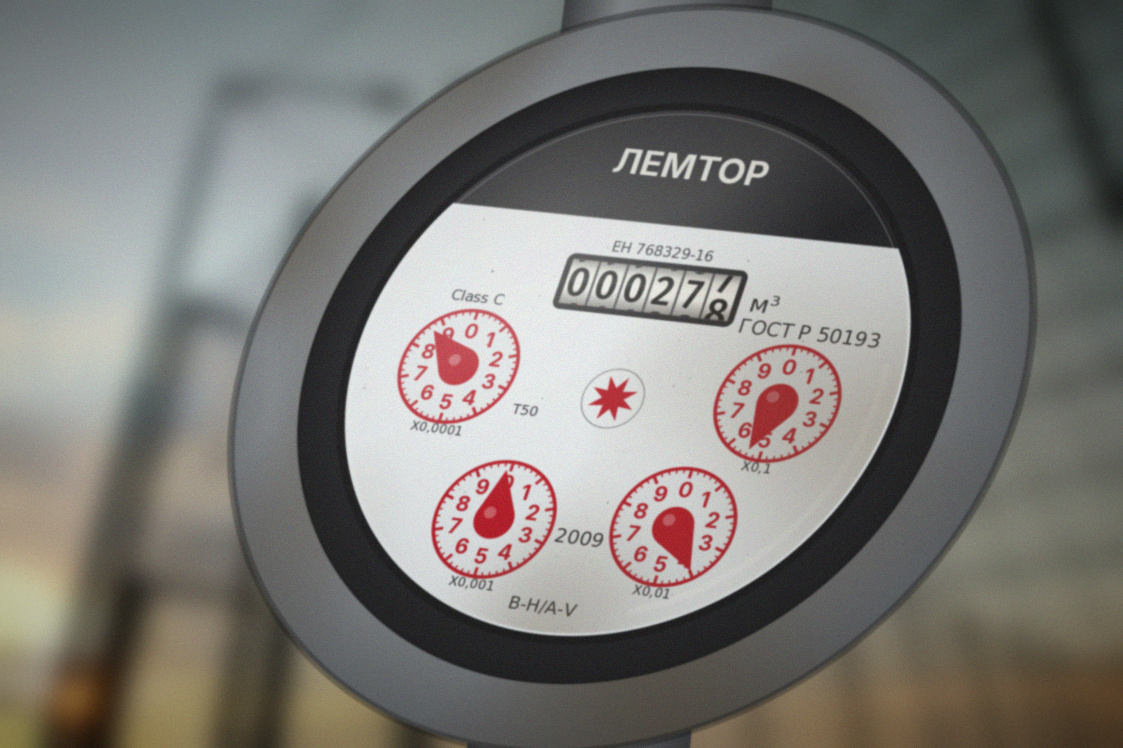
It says 277.5398 m³
